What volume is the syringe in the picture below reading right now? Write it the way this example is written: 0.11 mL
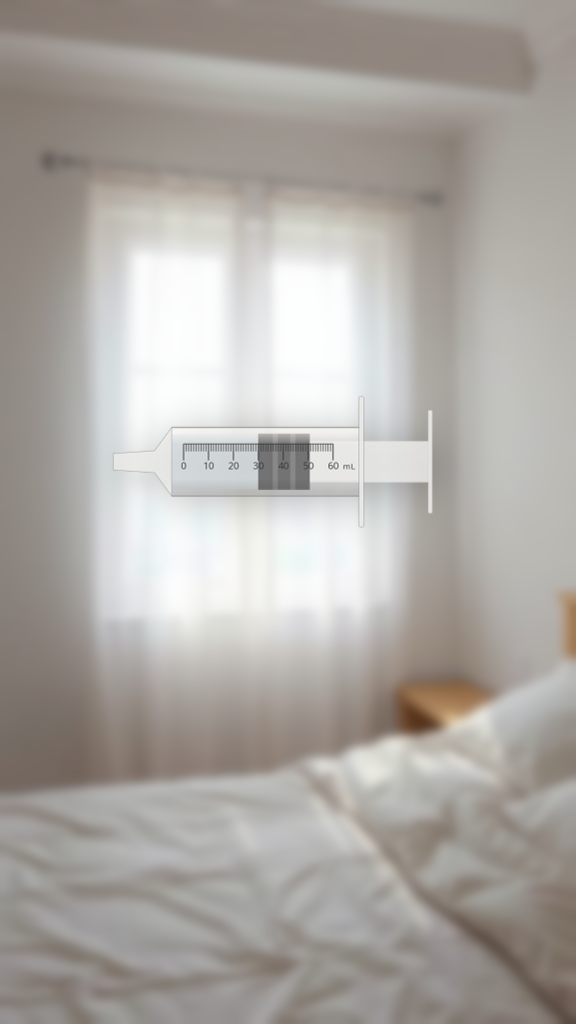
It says 30 mL
